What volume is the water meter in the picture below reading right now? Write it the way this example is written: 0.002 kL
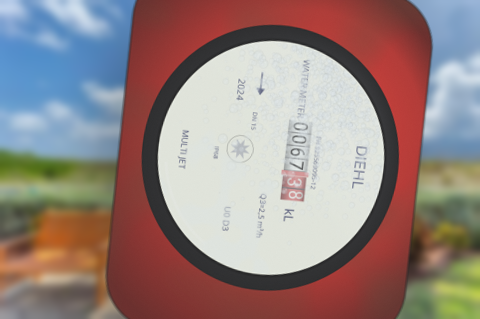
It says 67.38 kL
